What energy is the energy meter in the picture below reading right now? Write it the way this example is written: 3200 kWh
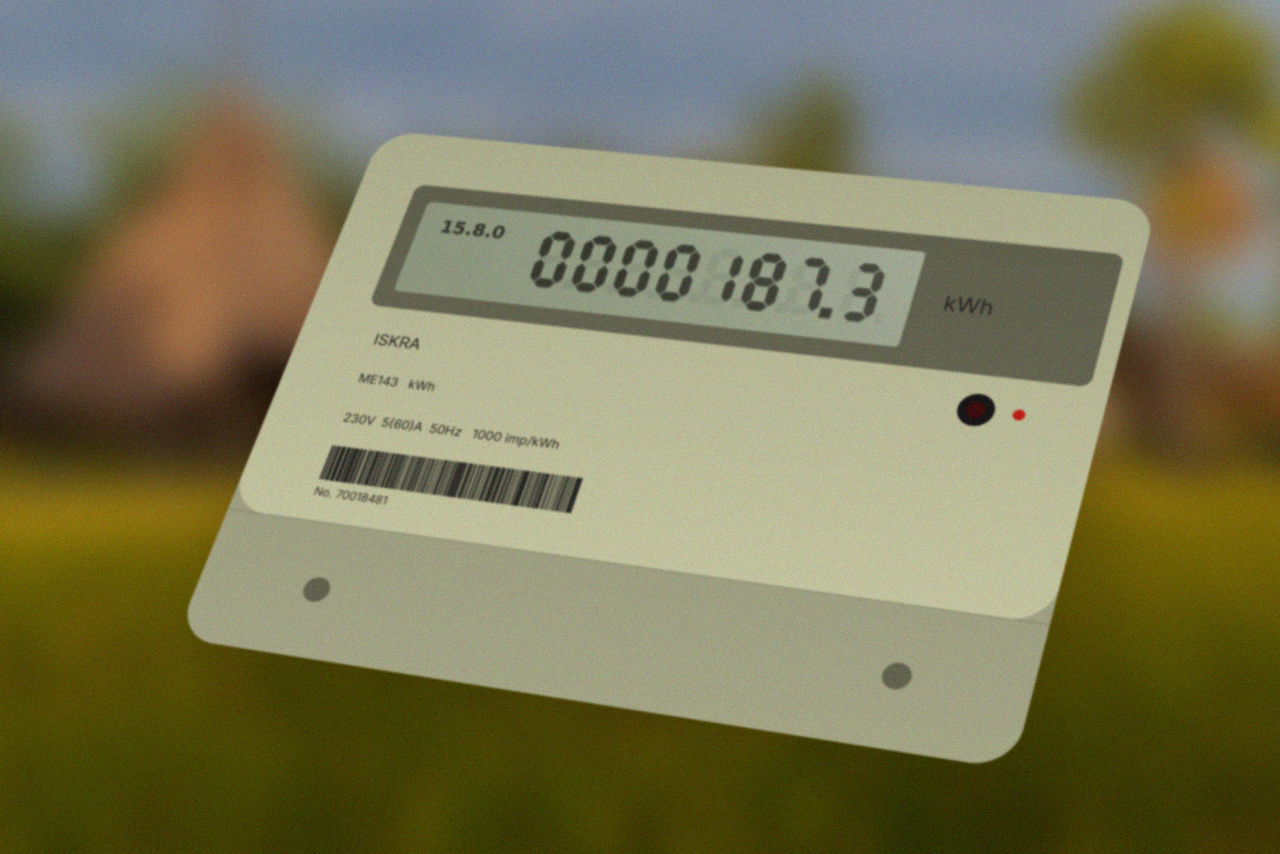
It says 187.3 kWh
